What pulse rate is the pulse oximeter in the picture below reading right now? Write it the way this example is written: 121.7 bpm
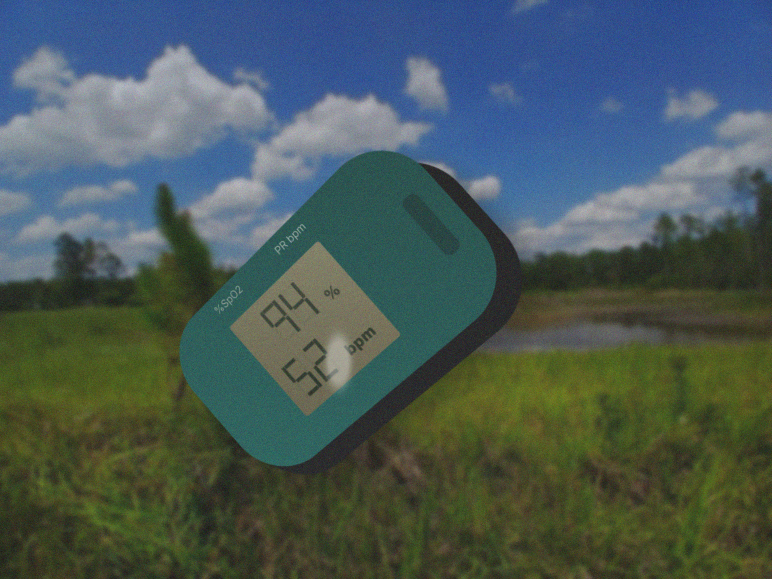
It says 52 bpm
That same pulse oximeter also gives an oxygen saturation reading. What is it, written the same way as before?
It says 94 %
